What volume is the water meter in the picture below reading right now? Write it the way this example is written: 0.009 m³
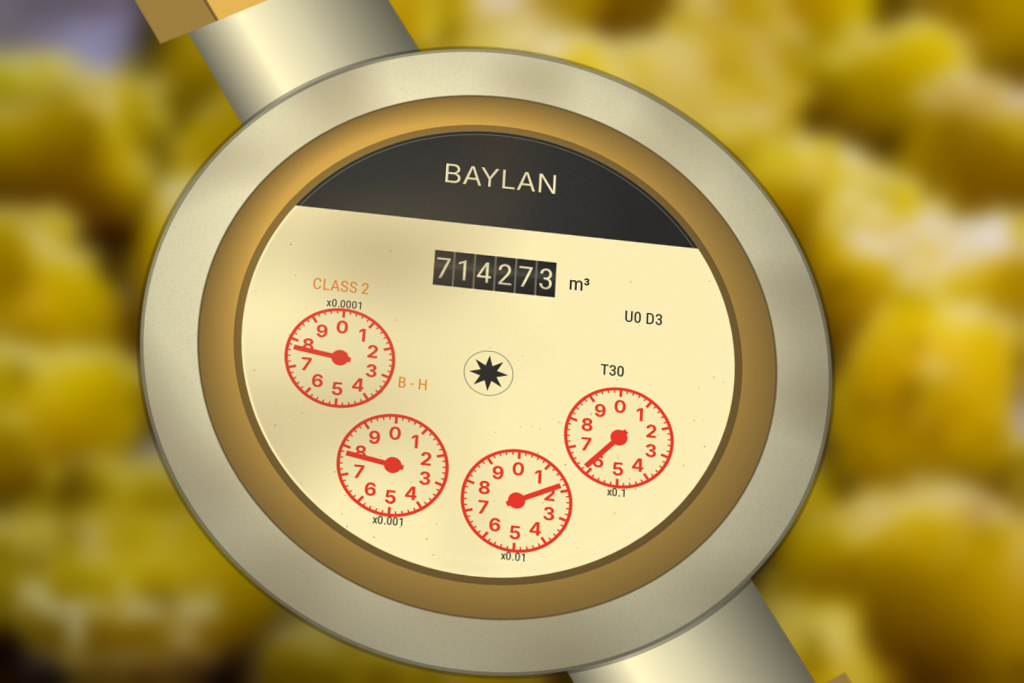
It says 714273.6177 m³
